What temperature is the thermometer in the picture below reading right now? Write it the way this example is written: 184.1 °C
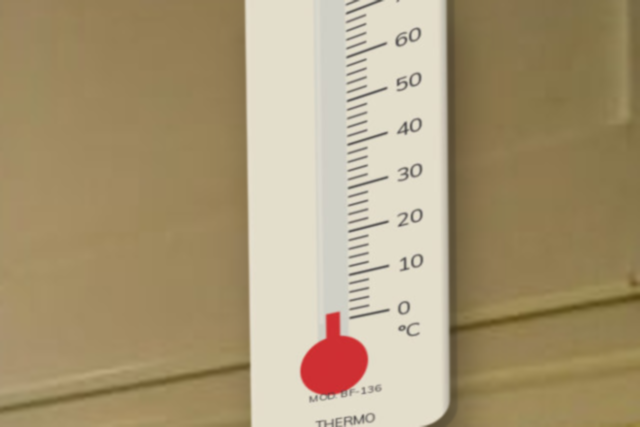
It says 2 °C
